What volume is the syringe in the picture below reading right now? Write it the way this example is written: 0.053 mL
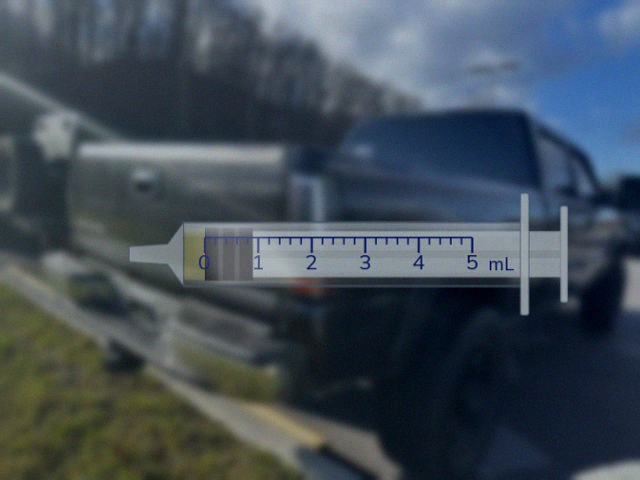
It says 0 mL
